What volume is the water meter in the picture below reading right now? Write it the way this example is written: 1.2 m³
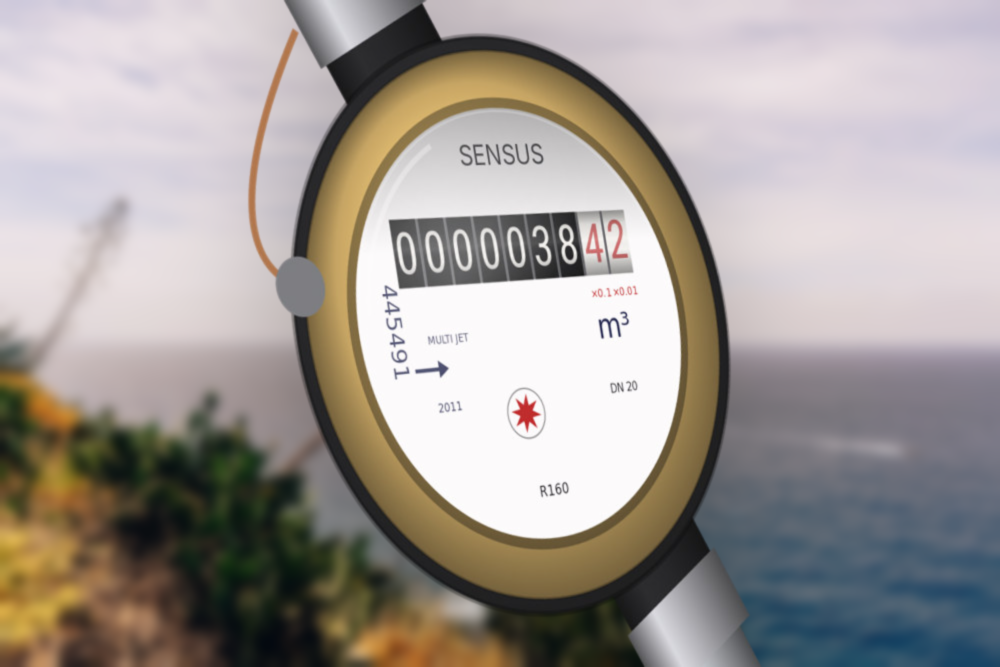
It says 38.42 m³
